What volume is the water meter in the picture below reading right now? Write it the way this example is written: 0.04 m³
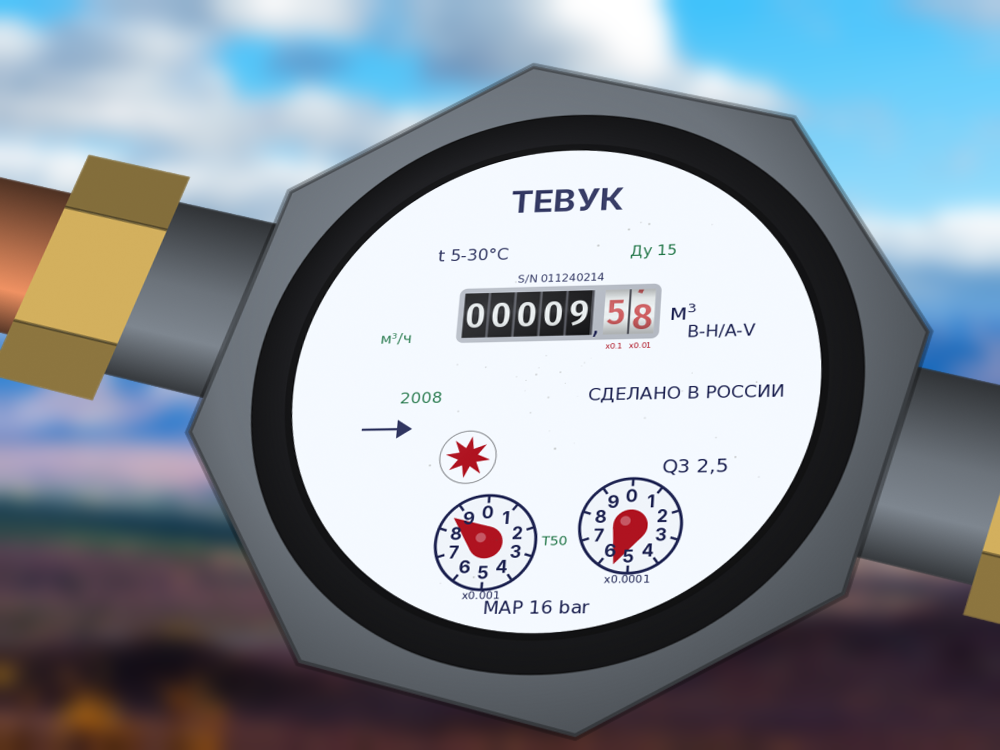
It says 9.5785 m³
